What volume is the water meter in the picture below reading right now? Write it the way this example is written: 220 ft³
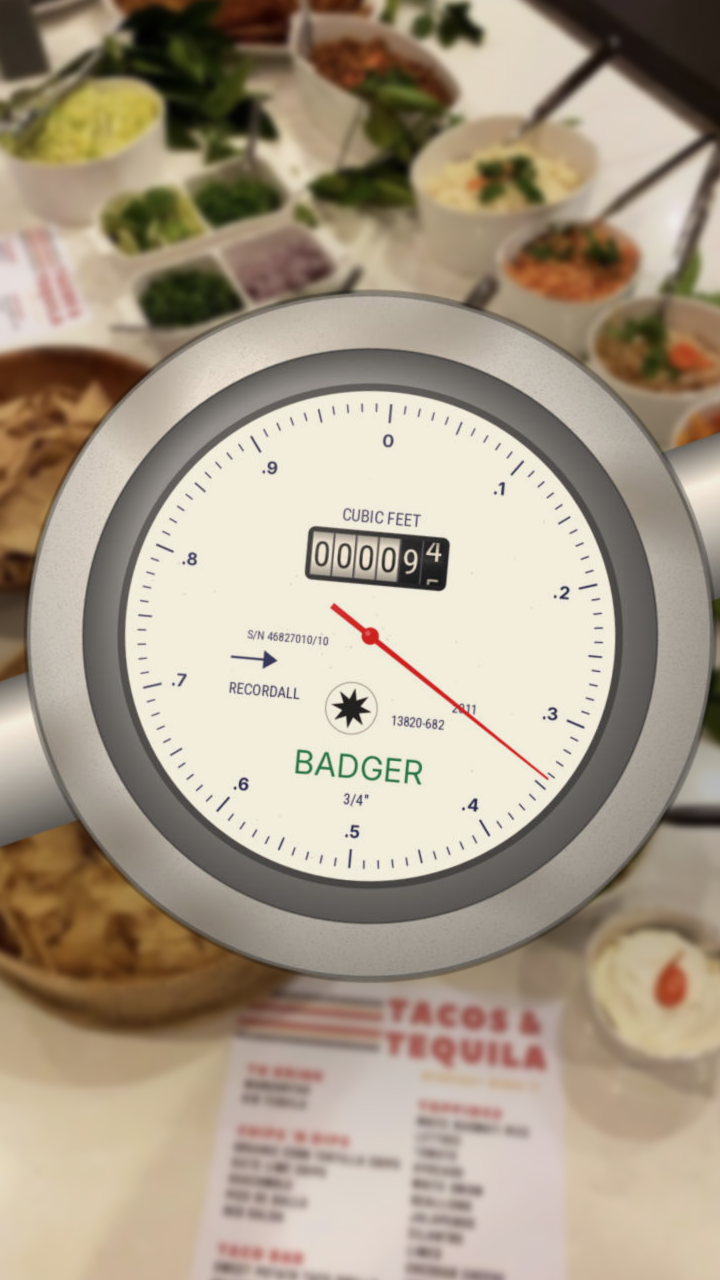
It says 94.34 ft³
